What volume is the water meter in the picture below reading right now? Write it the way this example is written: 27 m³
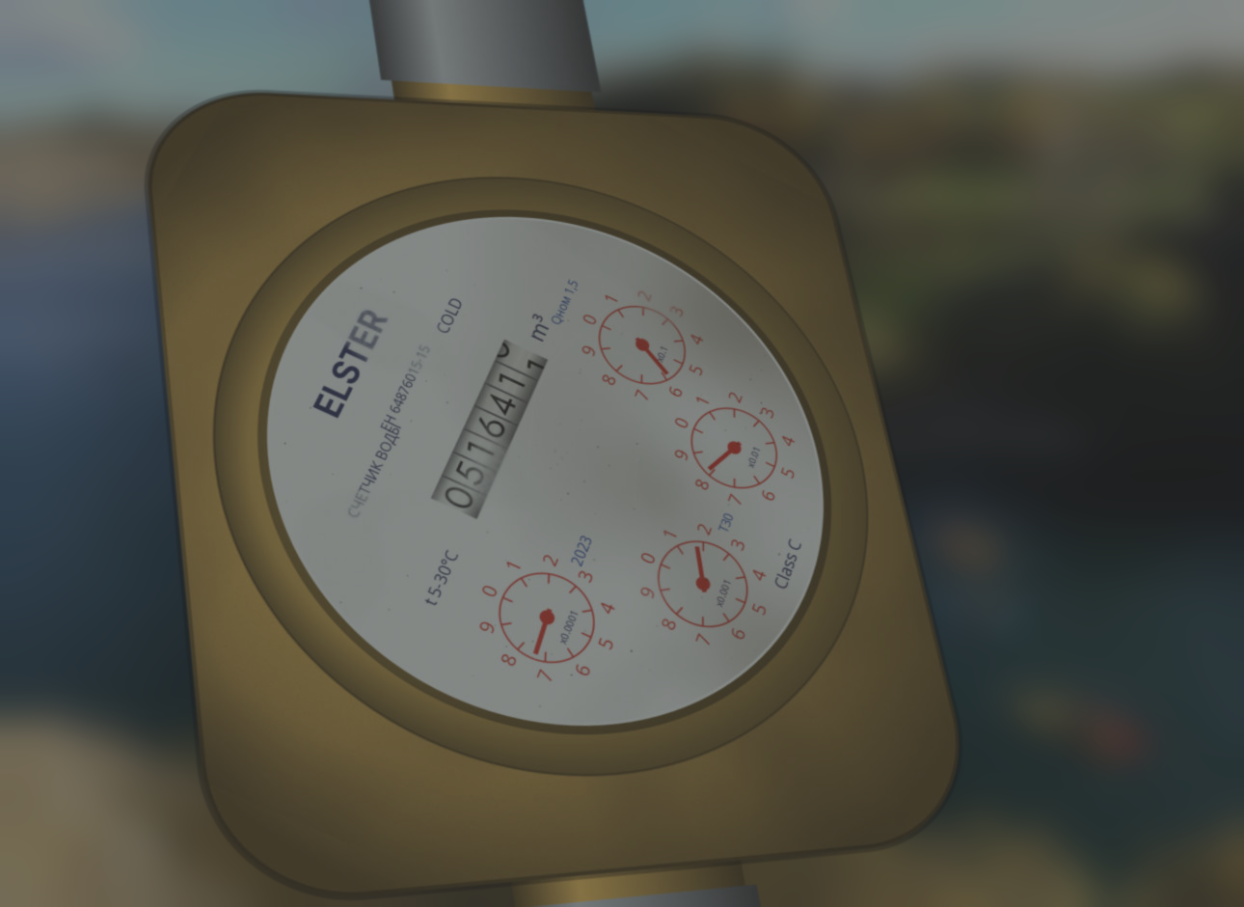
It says 516410.5817 m³
